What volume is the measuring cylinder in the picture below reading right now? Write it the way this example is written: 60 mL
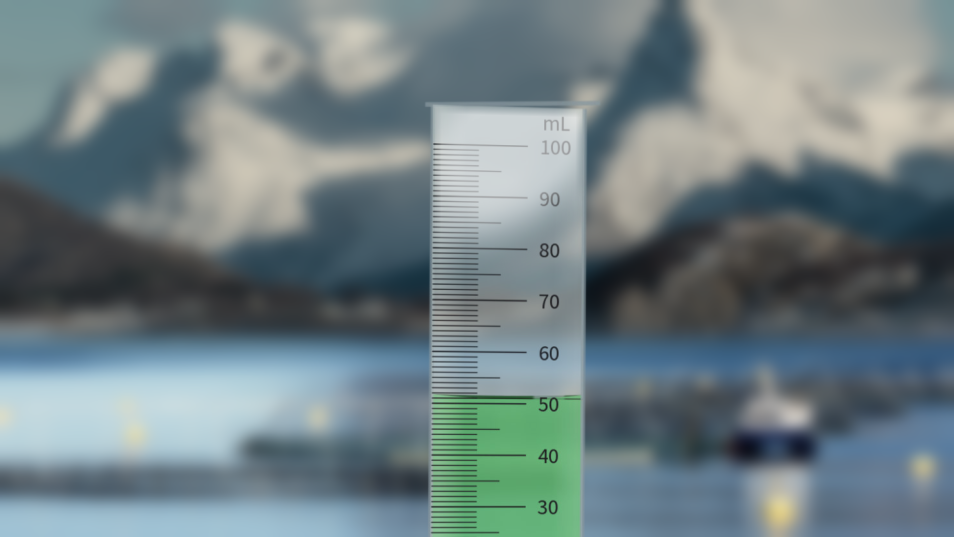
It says 51 mL
